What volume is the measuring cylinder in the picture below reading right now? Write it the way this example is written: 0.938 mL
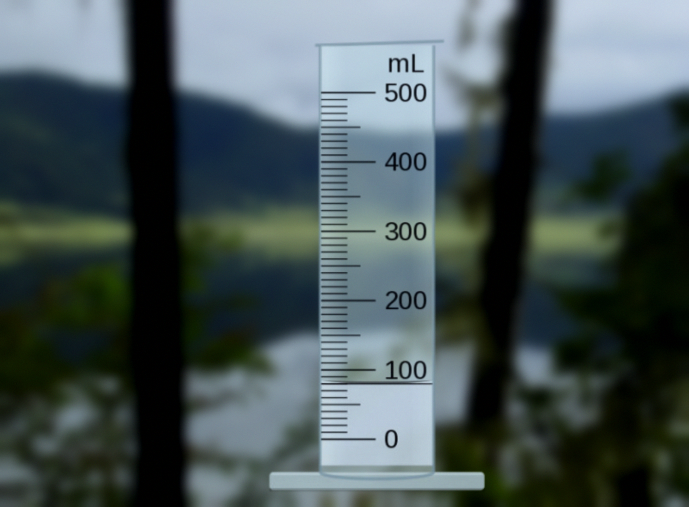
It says 80 mL
